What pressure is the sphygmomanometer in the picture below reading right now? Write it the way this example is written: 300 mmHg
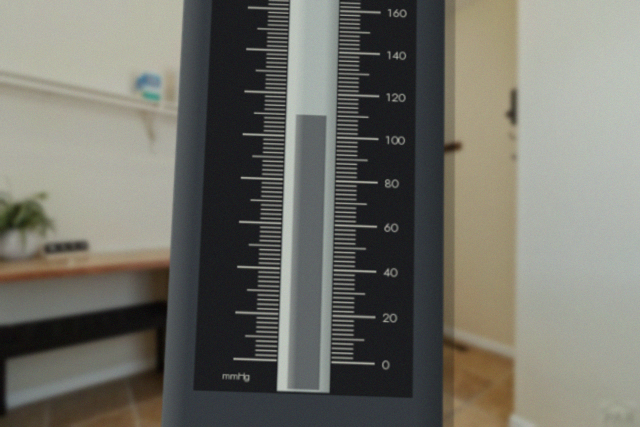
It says 110 mmHg
